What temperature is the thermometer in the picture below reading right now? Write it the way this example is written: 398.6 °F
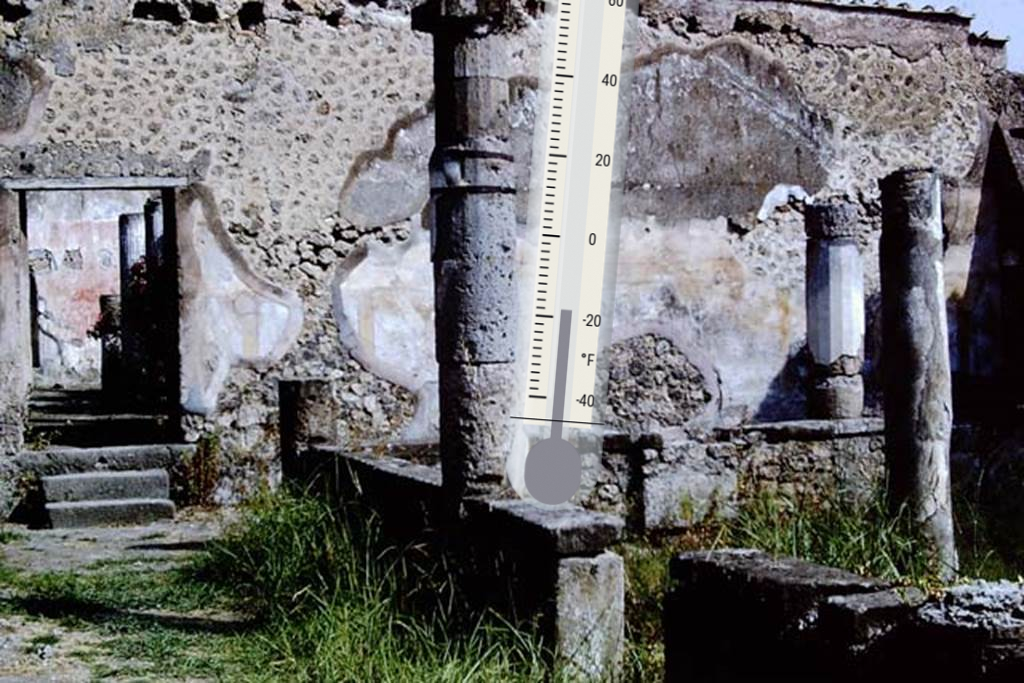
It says -18 °F
